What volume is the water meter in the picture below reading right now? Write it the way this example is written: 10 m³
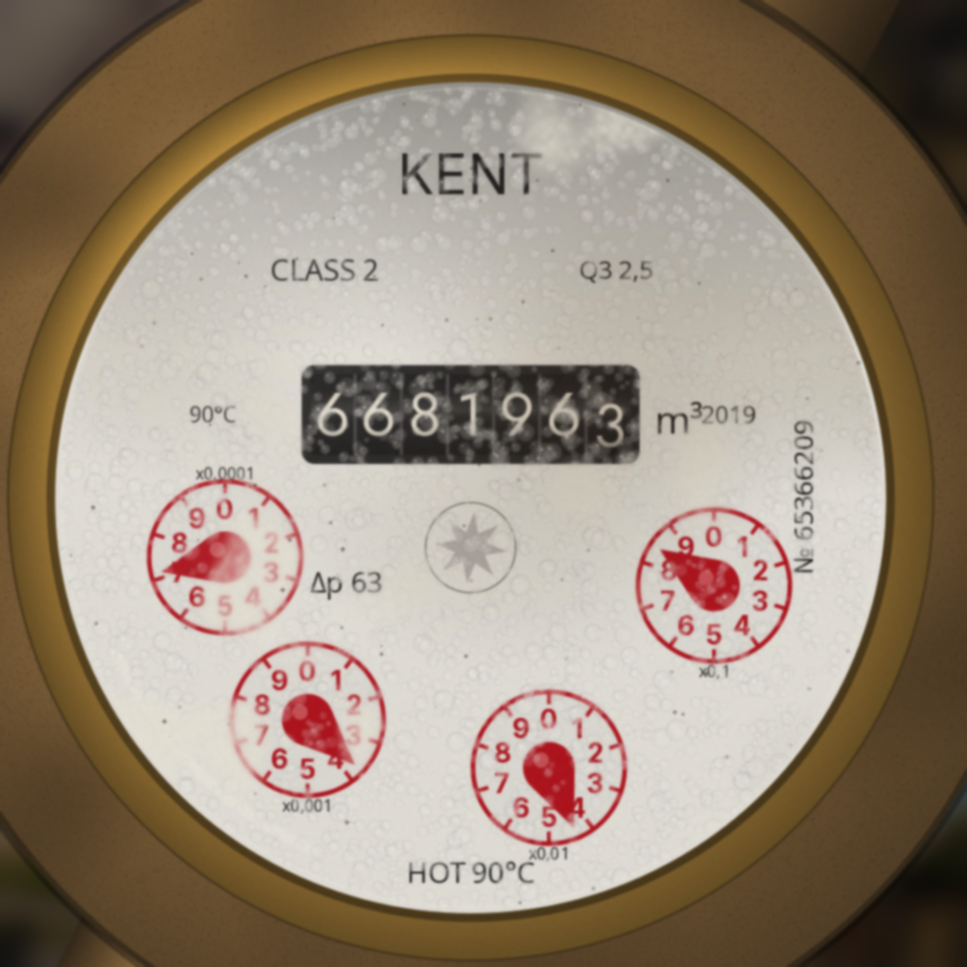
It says 6681962.8437 m³
